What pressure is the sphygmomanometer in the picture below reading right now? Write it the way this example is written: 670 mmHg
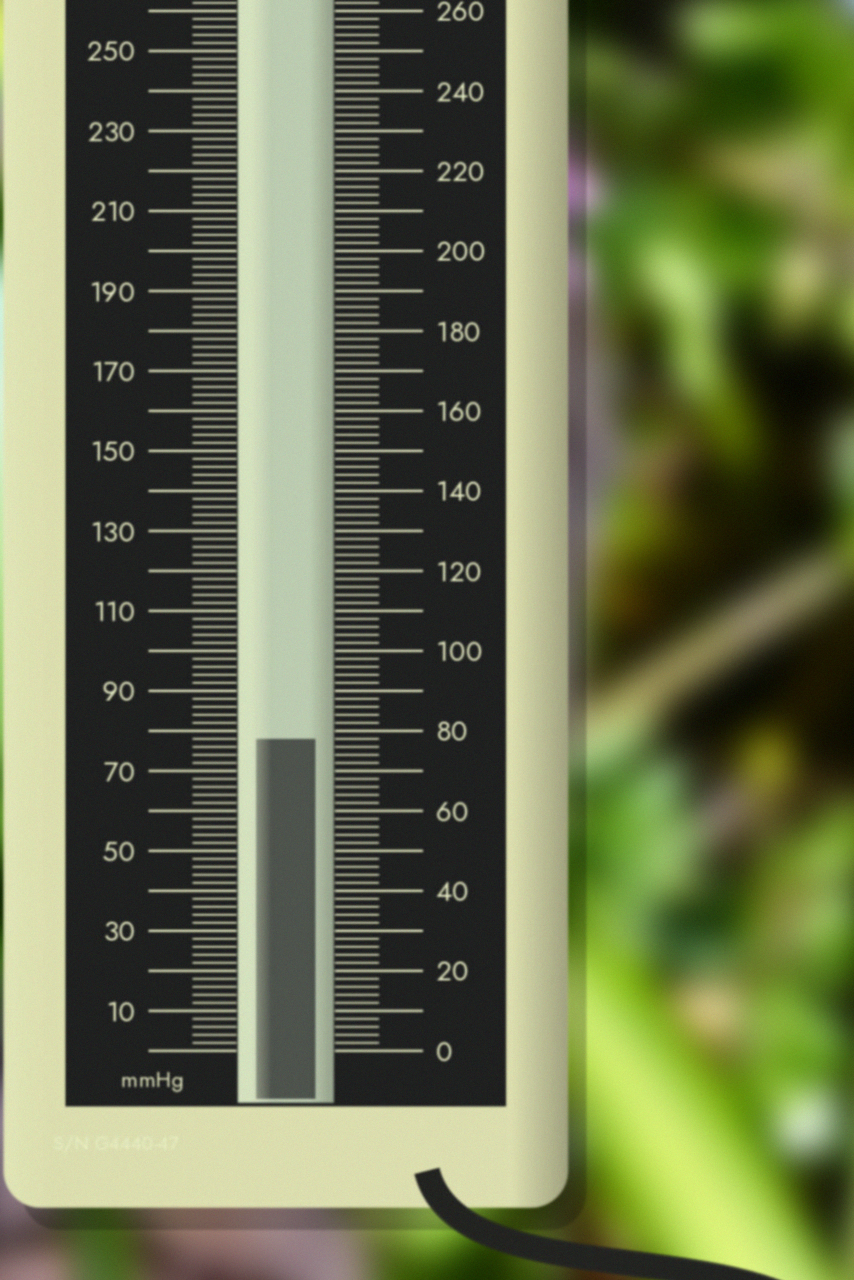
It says 78 mmHg
